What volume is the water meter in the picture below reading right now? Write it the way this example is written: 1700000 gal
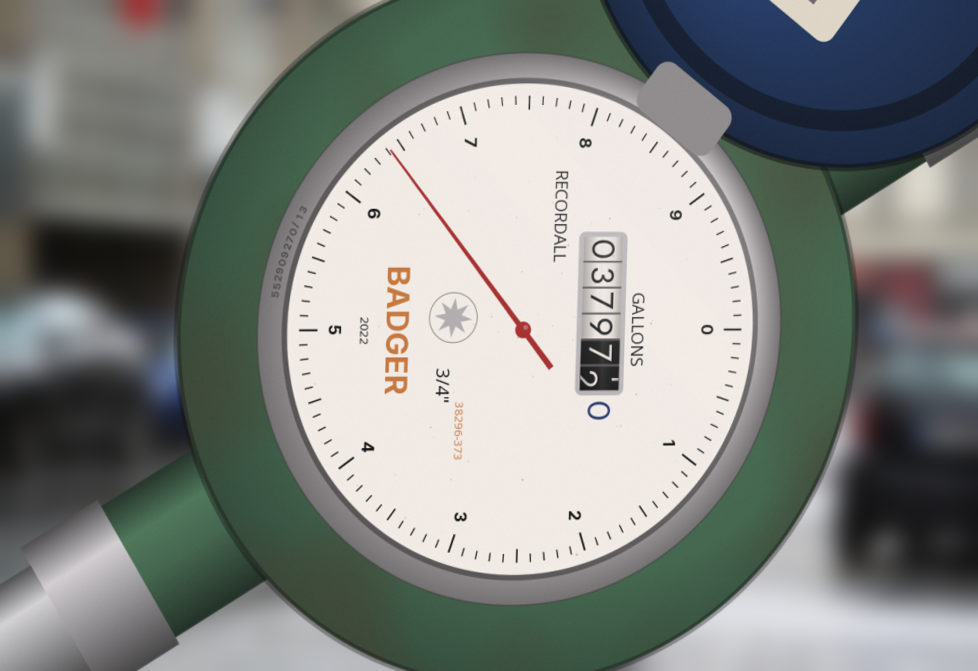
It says 379716.4 gal
